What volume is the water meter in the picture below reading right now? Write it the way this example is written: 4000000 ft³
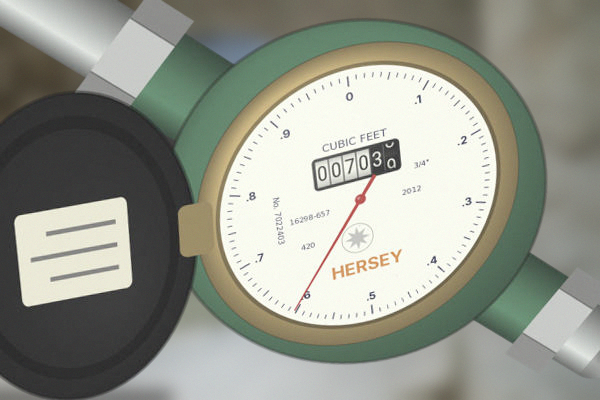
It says 7038.60 ft³
